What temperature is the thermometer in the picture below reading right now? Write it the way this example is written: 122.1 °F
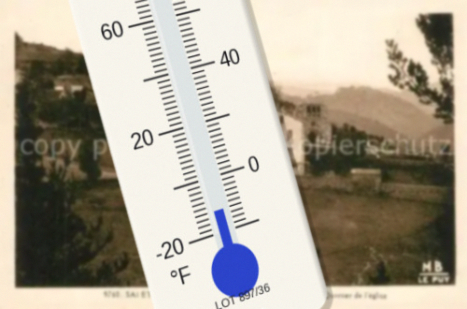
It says -12 °F
